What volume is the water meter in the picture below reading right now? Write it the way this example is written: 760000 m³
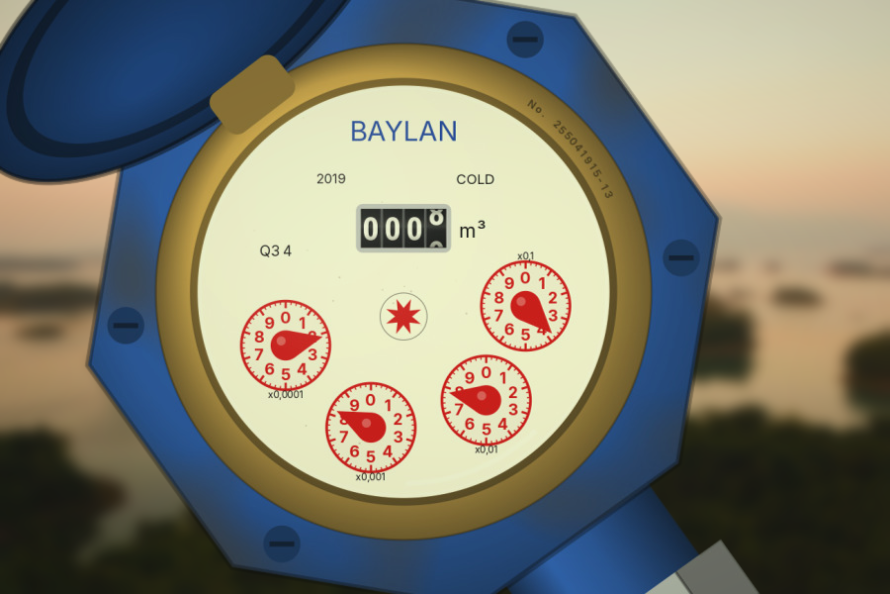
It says 8.3782 m³
